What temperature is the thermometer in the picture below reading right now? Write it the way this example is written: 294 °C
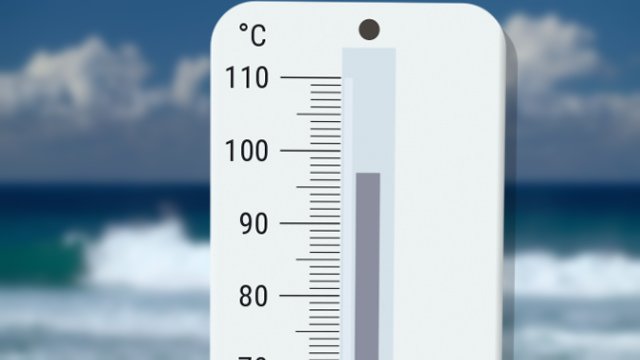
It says 97 °C
